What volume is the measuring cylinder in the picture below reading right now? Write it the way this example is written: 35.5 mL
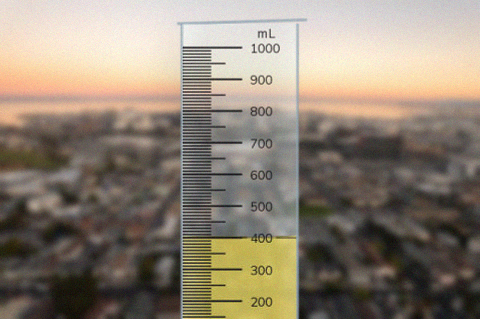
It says 400 mL
